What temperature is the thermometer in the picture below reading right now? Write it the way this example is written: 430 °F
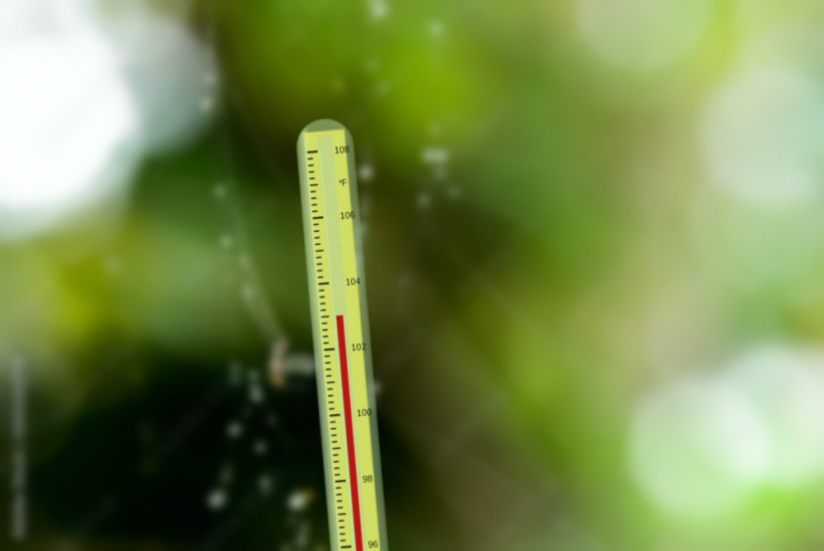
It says 103 °F
